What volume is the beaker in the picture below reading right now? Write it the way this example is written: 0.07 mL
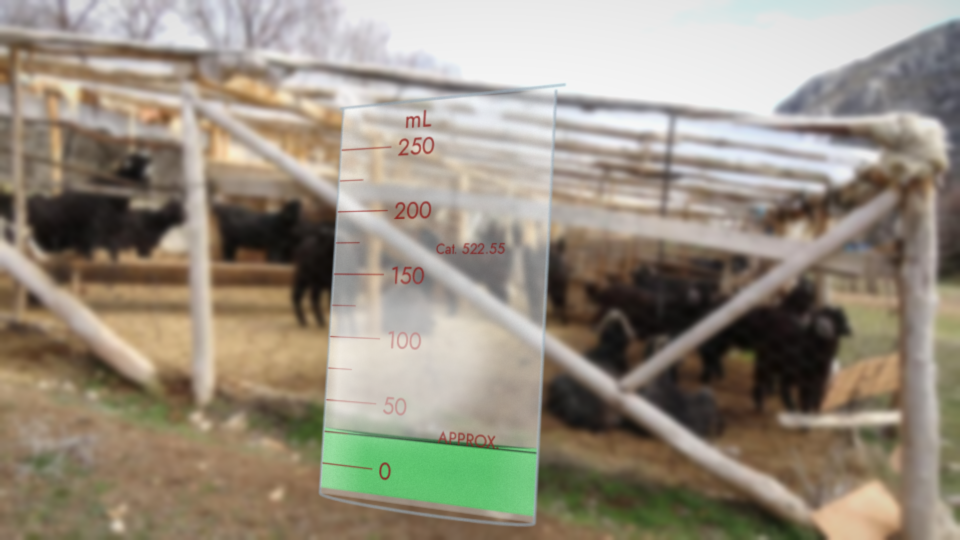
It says 25 mL
